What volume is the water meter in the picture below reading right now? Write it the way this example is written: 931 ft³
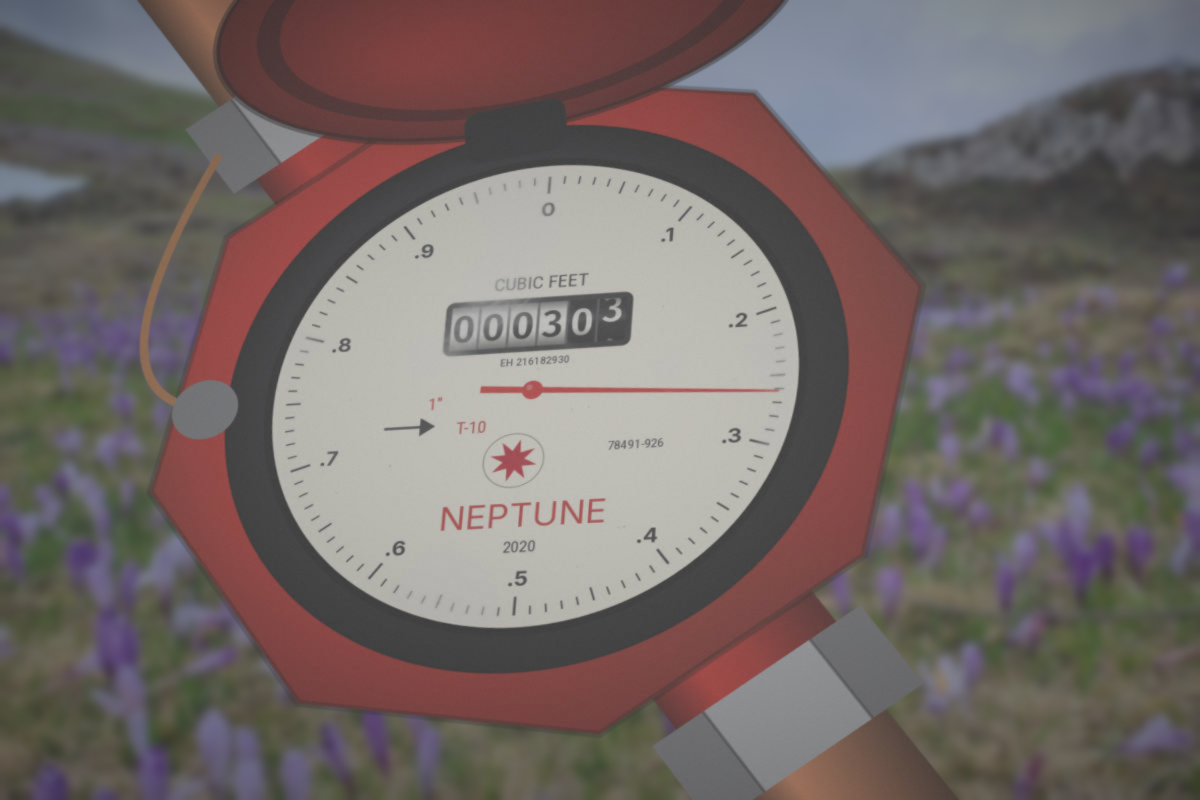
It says 303.26 ft³
